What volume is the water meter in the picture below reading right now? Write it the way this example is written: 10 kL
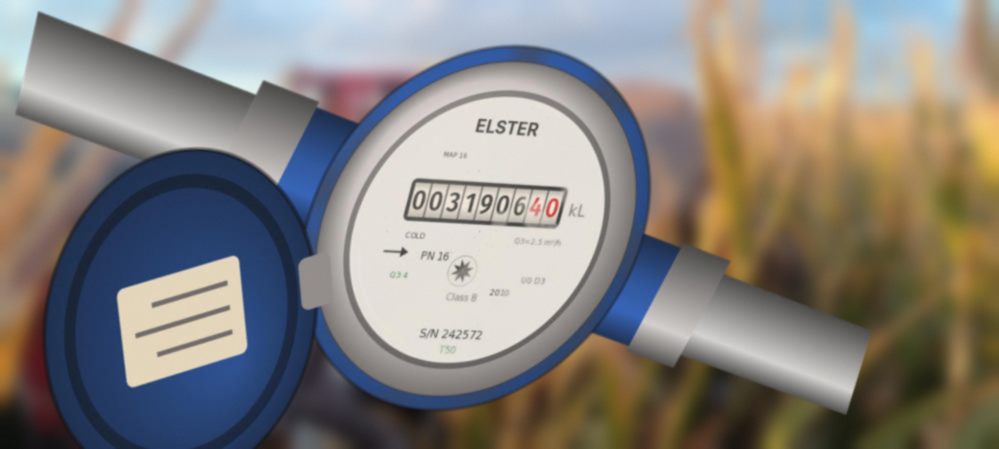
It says 31906.40 kL
